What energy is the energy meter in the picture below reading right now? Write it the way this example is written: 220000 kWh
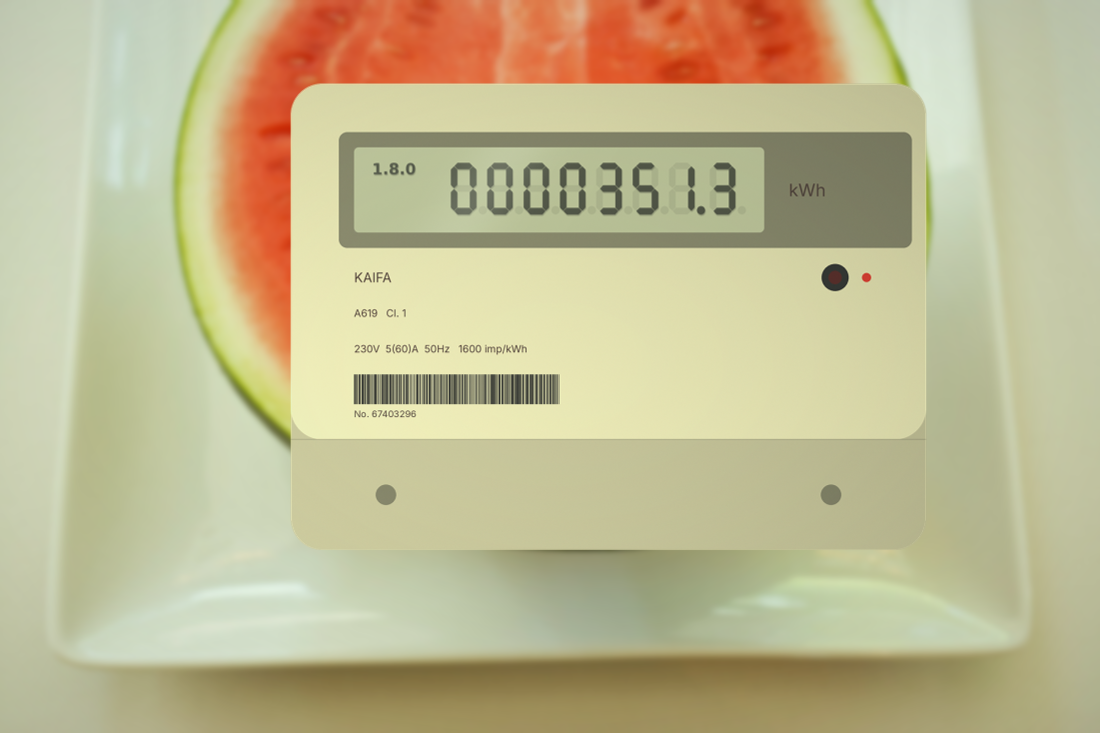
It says 351.3 kWh
